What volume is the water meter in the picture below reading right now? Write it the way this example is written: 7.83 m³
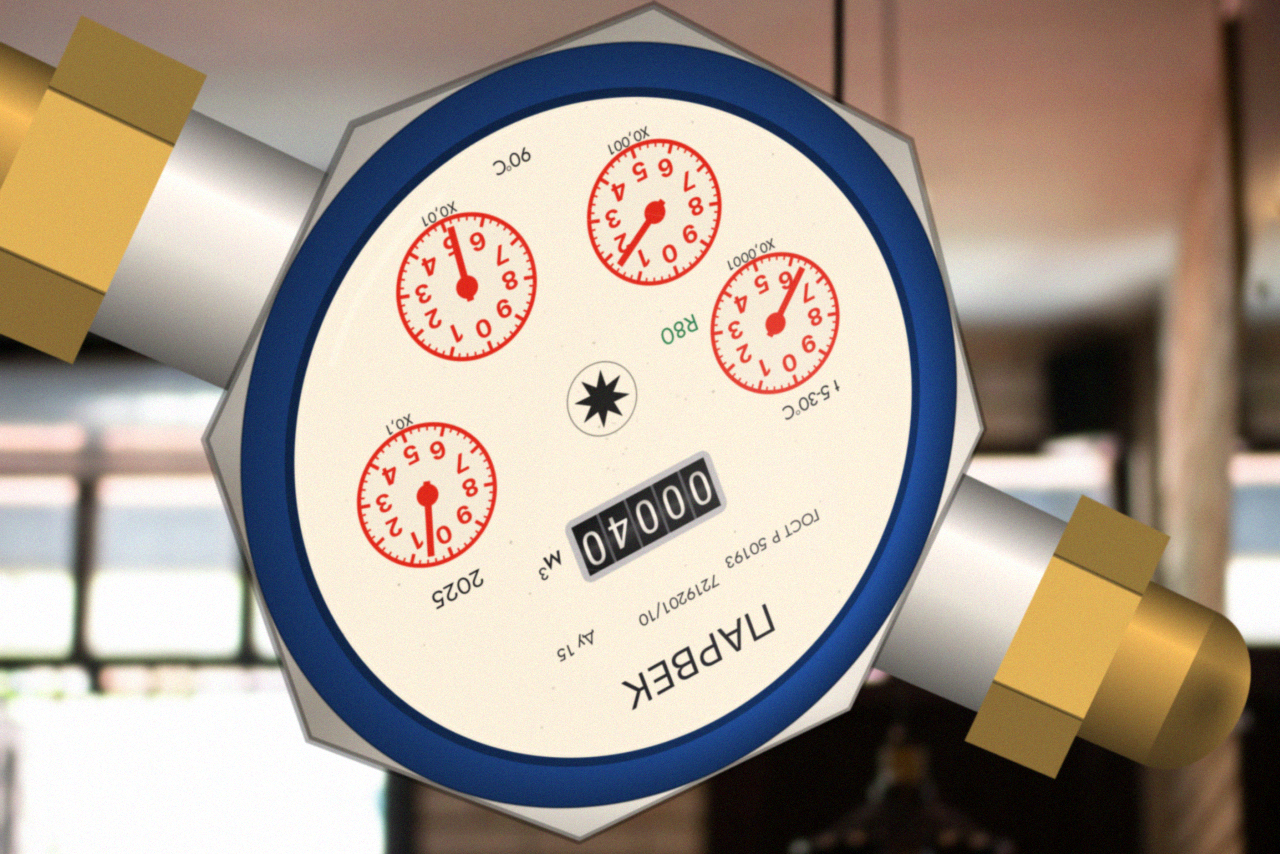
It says 40.0516 m³
